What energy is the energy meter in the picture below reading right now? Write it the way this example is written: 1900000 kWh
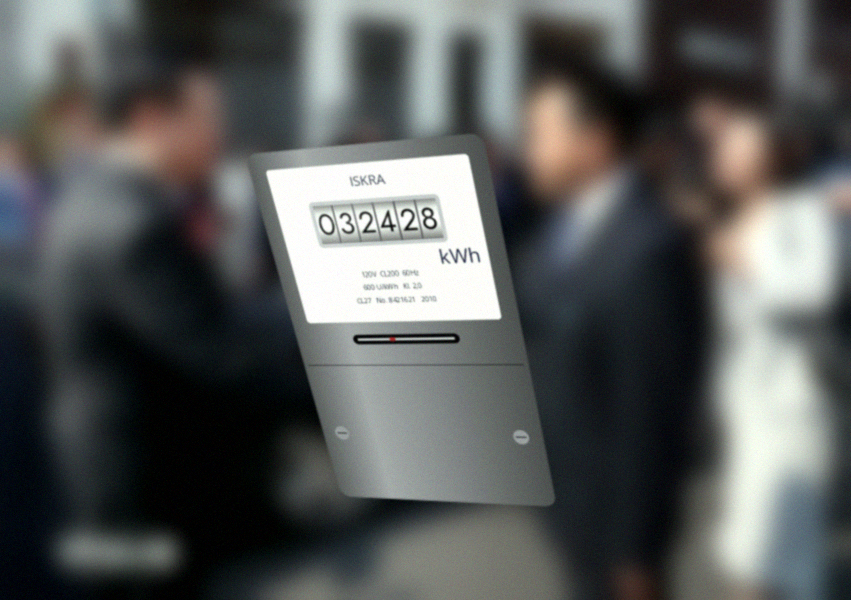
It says 32428 kWh
